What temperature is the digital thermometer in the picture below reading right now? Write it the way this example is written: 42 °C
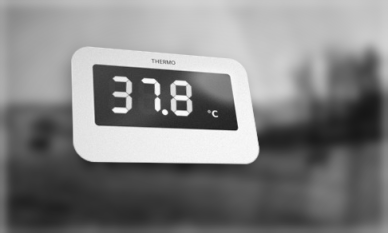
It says 37.8 °C
